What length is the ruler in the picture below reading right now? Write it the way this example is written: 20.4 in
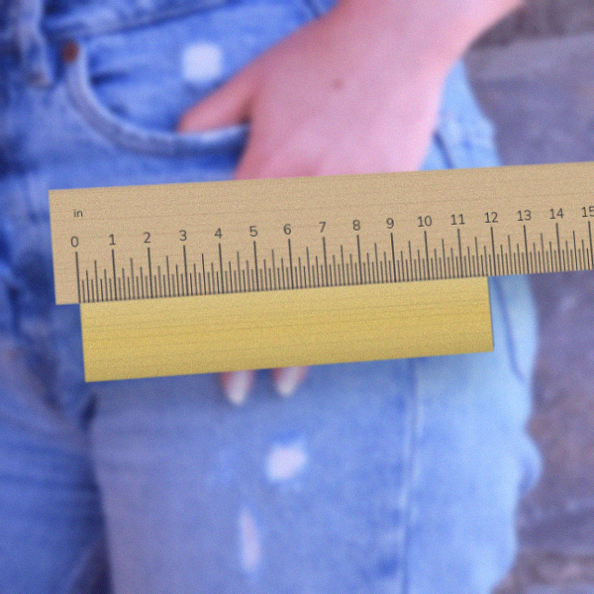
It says 11.75 in
